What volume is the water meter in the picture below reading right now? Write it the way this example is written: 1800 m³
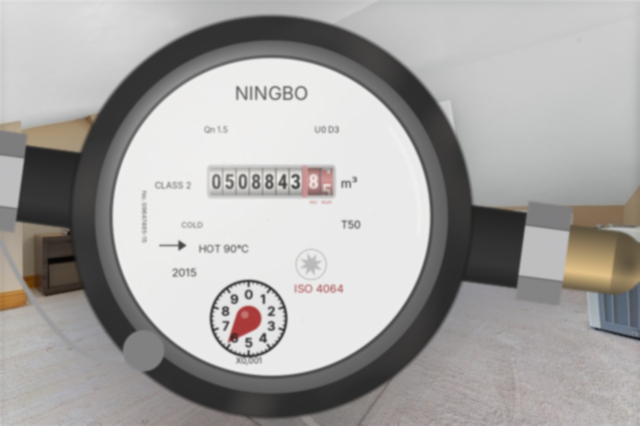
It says 508843.846 m³
